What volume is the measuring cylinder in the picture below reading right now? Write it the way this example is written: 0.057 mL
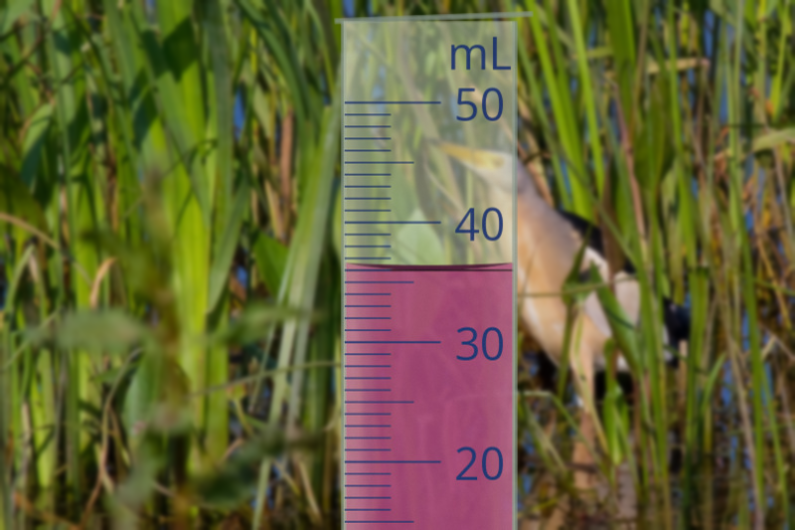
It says 36 mL
